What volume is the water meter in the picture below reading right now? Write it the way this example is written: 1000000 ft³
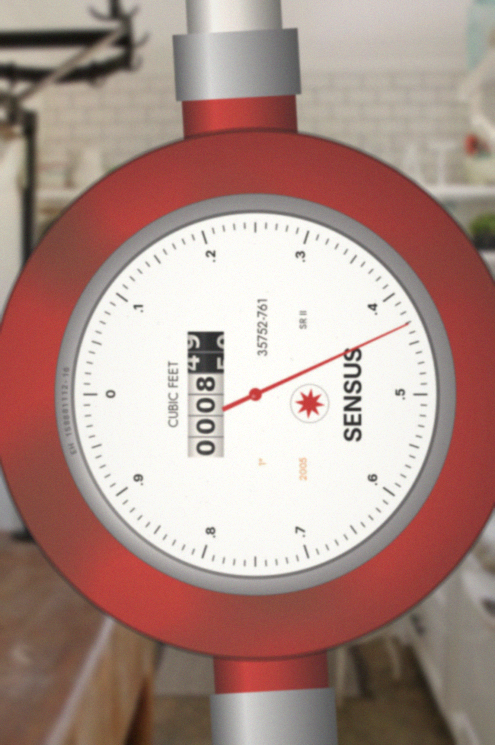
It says 849.43 ft³
